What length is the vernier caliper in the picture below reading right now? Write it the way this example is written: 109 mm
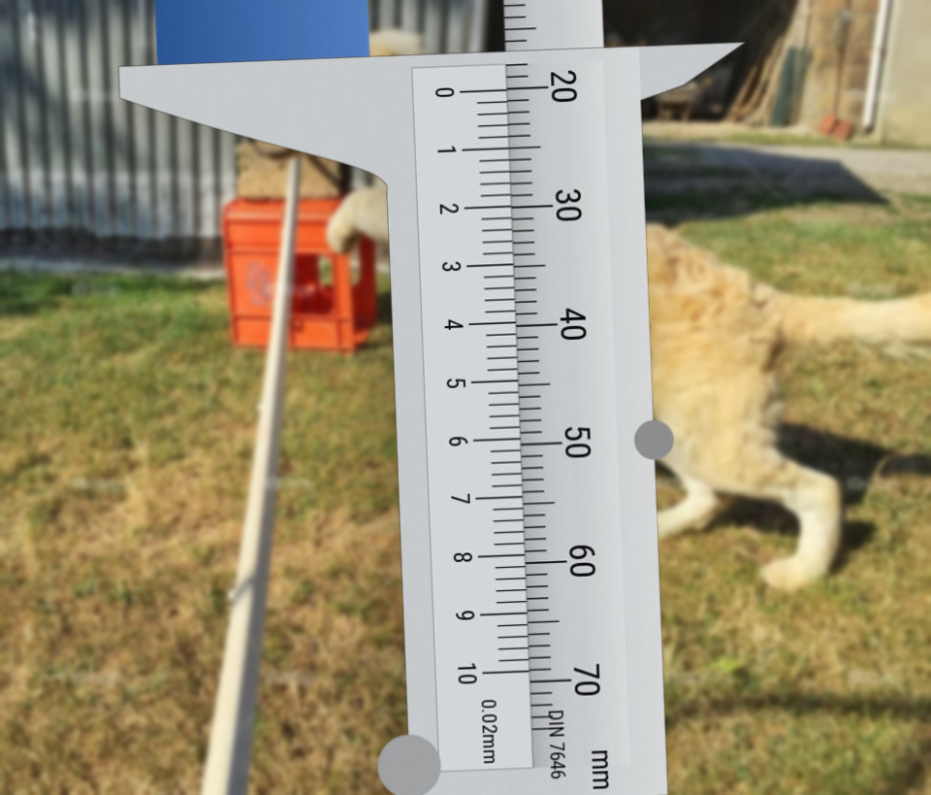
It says 20.1 mm
